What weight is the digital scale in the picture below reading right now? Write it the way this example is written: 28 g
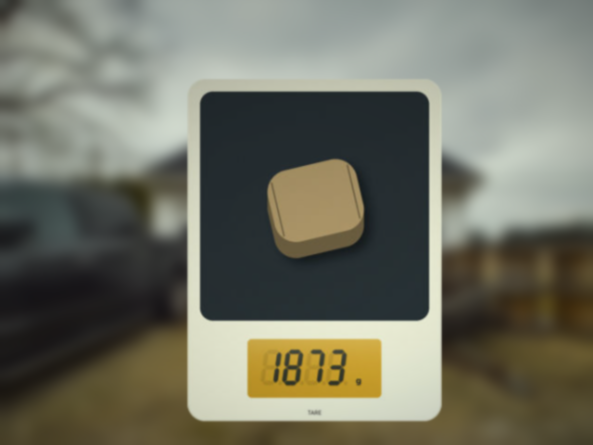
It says 1873 g
